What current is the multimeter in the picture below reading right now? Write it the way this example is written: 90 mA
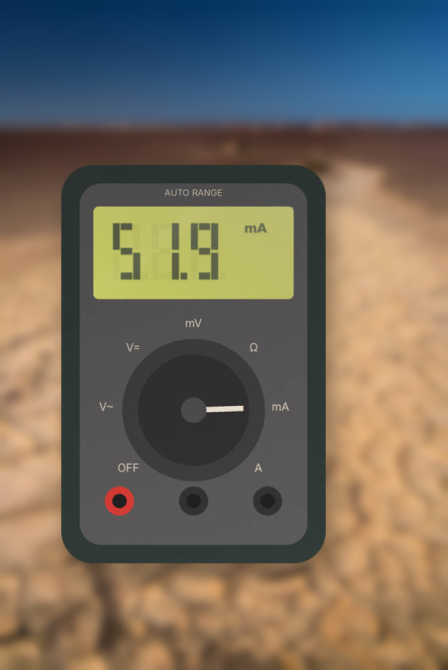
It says 51.9 mA
